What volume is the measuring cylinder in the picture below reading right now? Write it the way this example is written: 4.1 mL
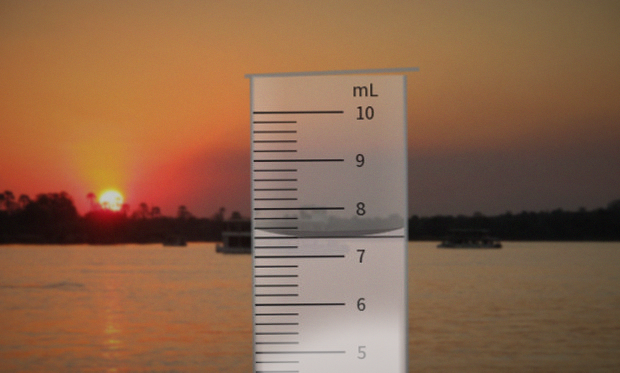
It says 7.4 mL
